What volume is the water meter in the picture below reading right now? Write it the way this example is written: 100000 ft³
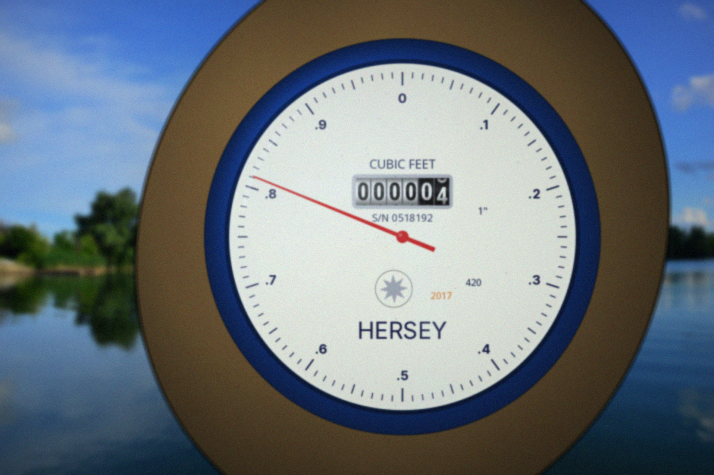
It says 3.81 ft³
